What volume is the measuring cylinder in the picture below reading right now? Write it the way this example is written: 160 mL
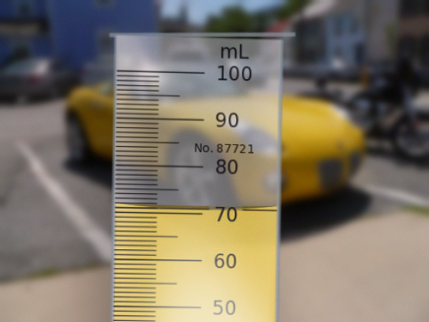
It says 71 mL
